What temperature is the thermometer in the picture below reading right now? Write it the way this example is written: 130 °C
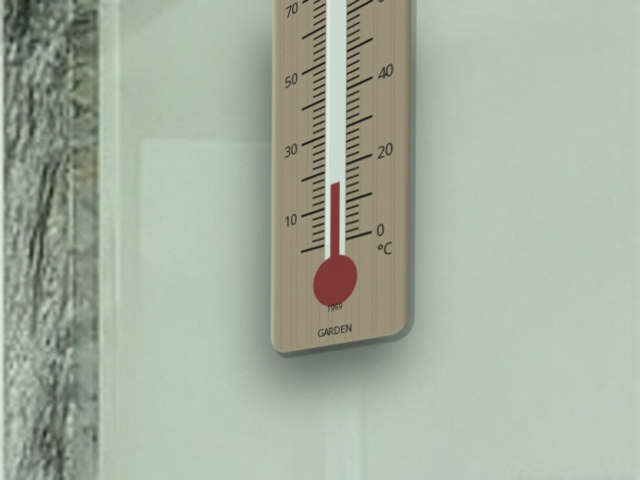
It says 16 °C
